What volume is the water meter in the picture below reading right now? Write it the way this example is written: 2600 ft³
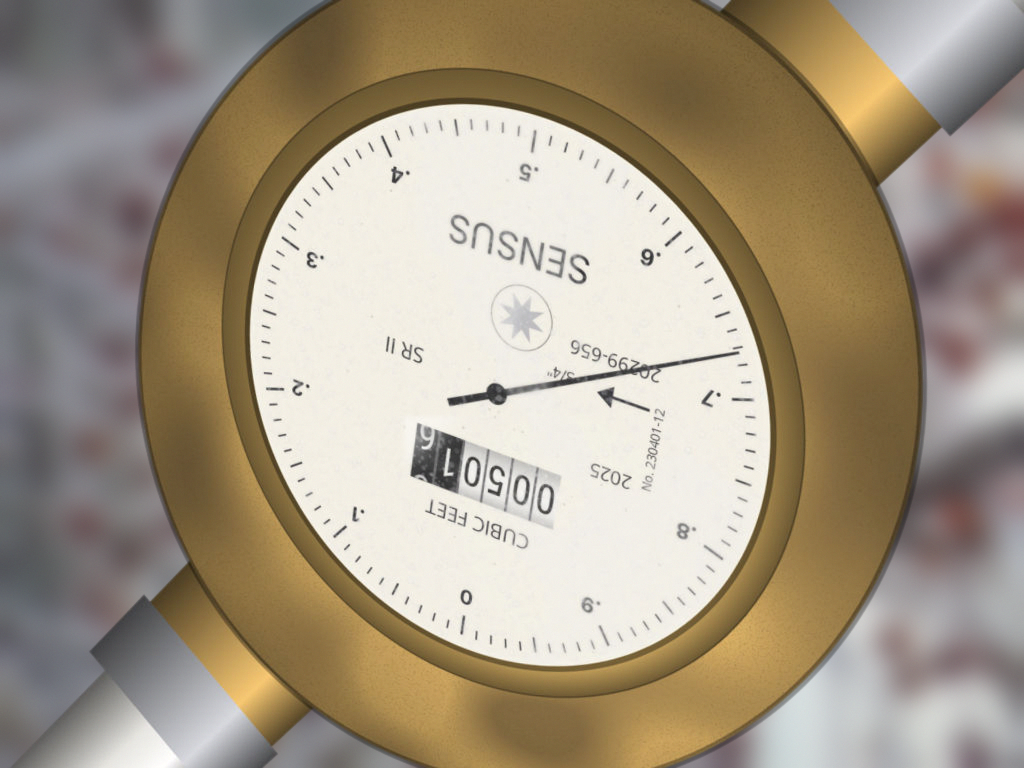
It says 5015.67 ft³
